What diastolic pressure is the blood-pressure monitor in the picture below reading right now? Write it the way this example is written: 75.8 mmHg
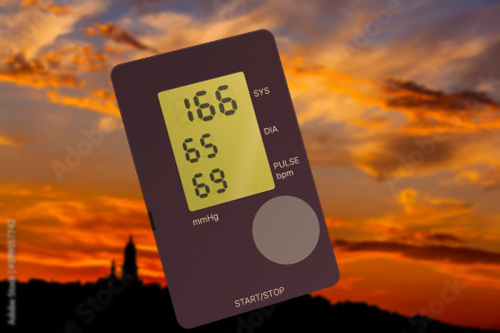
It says 65 mmHg
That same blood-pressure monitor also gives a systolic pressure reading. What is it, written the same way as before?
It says 166 mmHg
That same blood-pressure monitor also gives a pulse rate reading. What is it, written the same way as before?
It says 69 bpm
